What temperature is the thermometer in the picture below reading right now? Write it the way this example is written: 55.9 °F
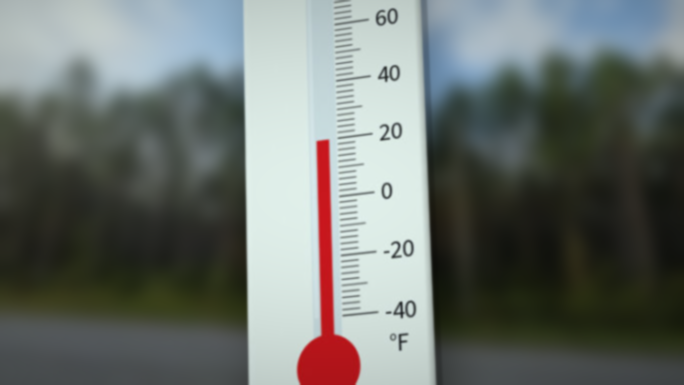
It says 20 °F
